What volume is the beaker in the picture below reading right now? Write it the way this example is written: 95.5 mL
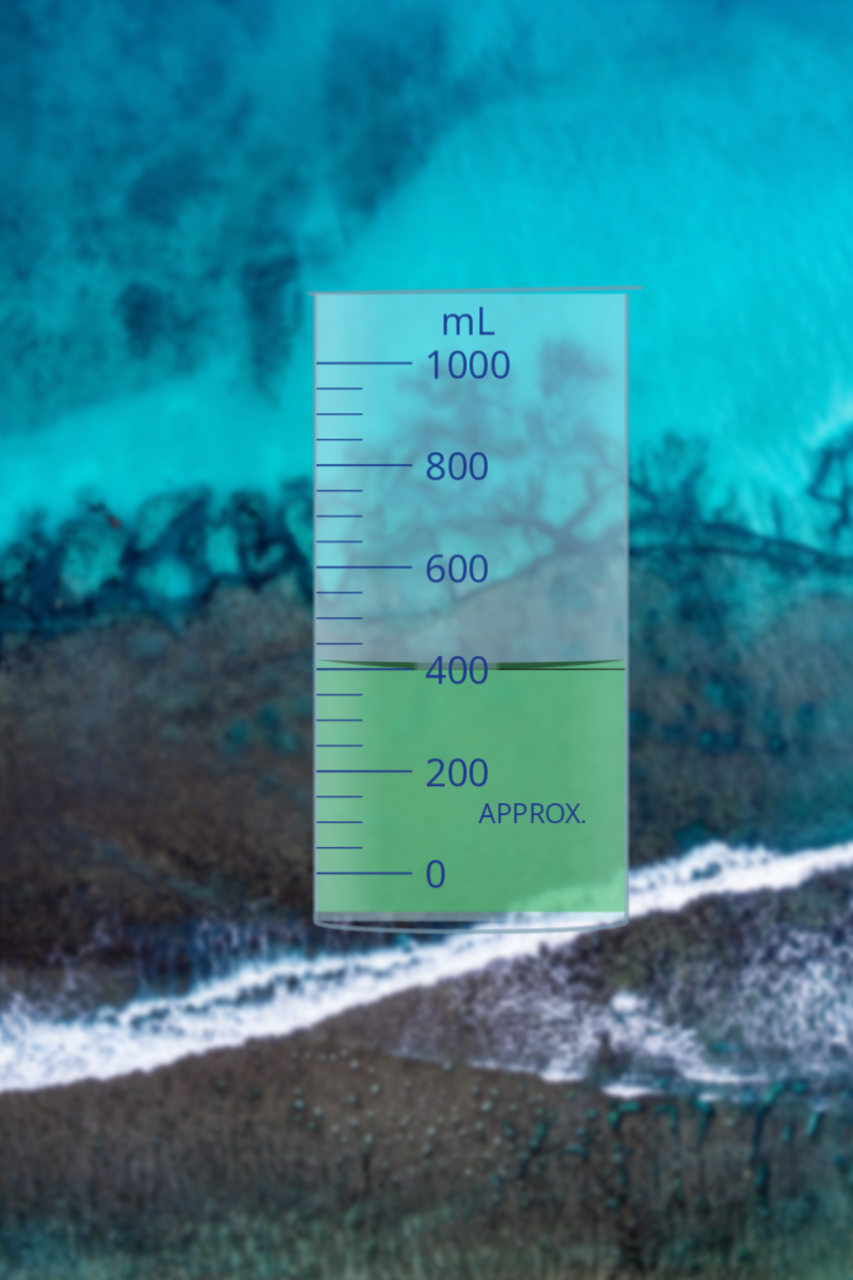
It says 400 mL
